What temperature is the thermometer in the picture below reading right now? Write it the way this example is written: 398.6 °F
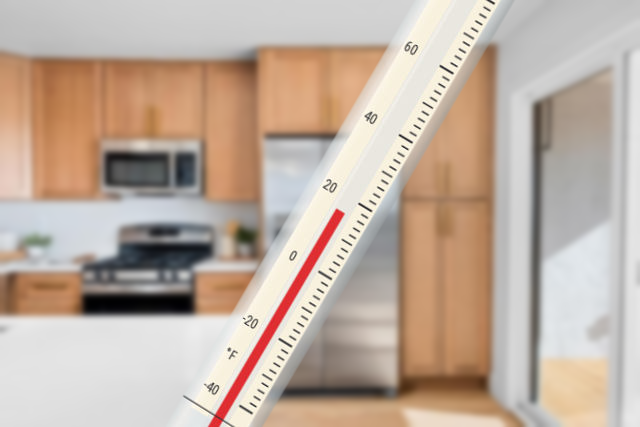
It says 16 °F
